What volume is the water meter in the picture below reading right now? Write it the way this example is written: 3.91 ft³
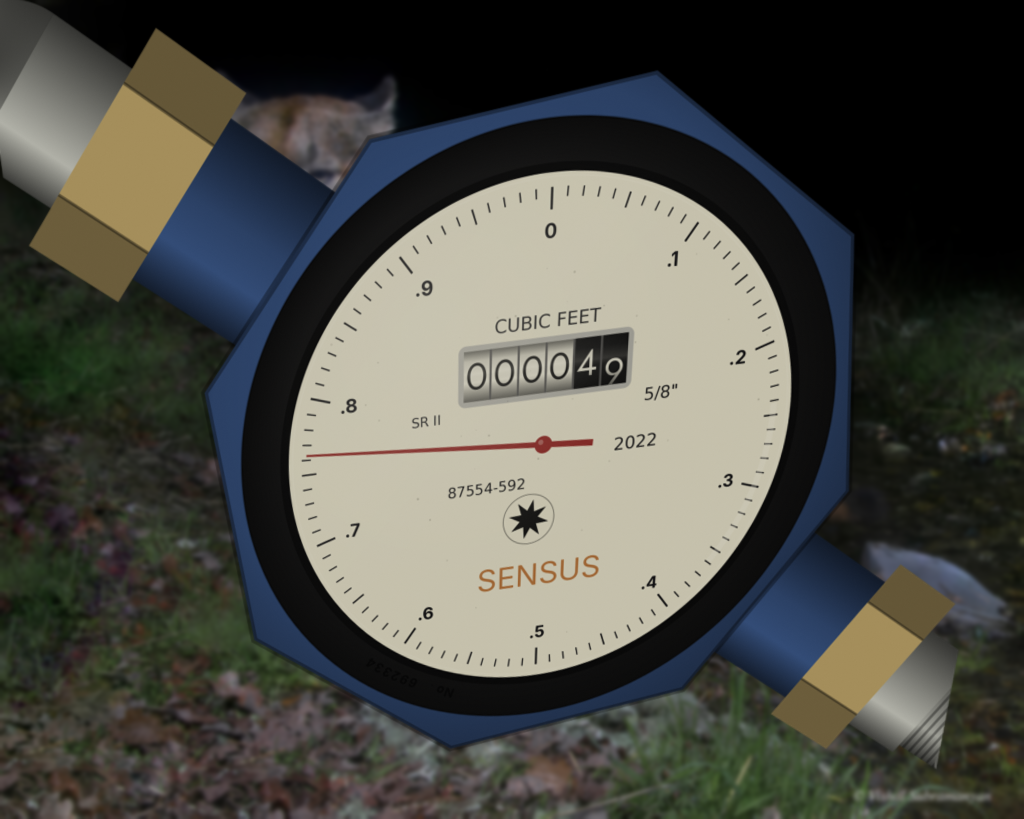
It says 48.76 ft³
